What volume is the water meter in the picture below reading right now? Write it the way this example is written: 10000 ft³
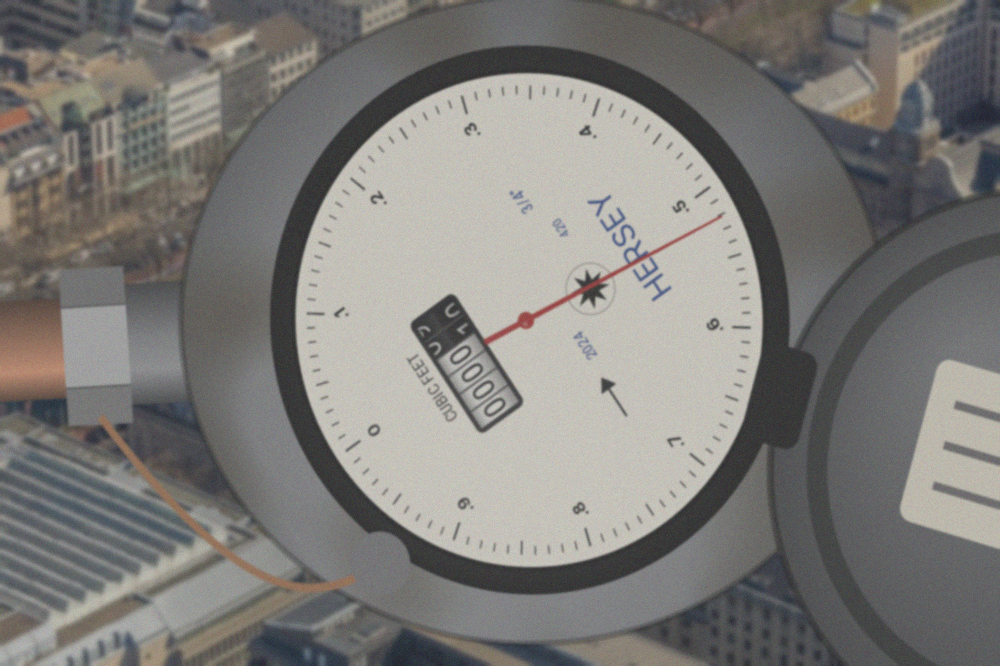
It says 9.52 ft³
